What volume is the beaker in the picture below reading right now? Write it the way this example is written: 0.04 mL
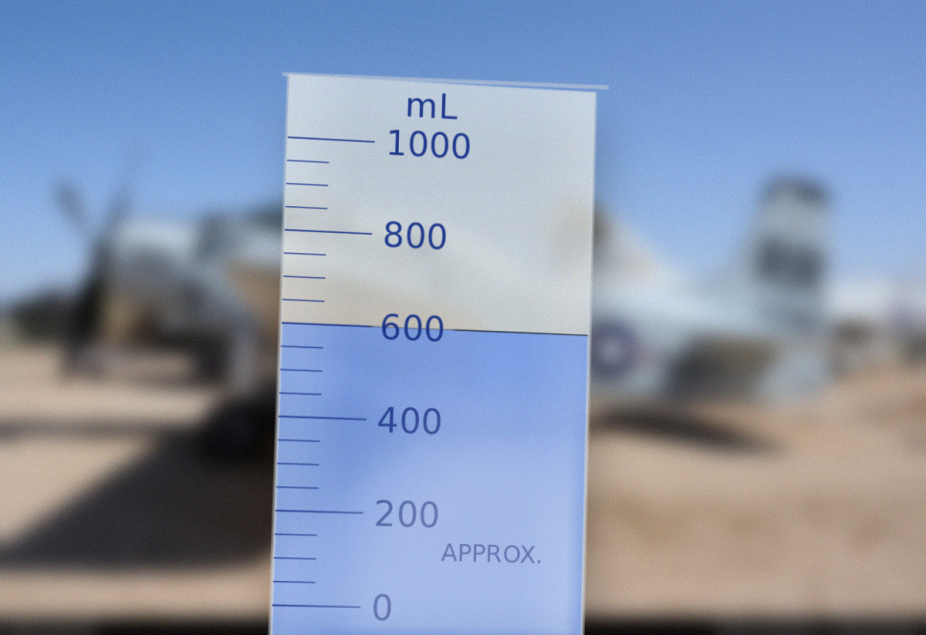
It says 600 mL
